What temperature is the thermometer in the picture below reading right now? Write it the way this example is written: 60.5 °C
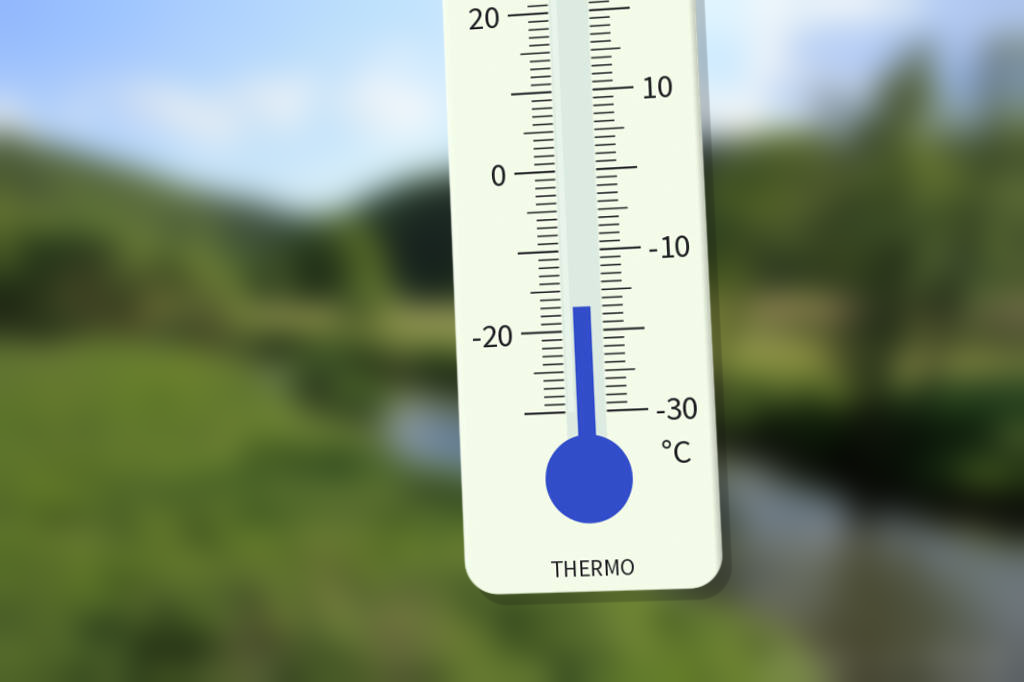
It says -17 °C
